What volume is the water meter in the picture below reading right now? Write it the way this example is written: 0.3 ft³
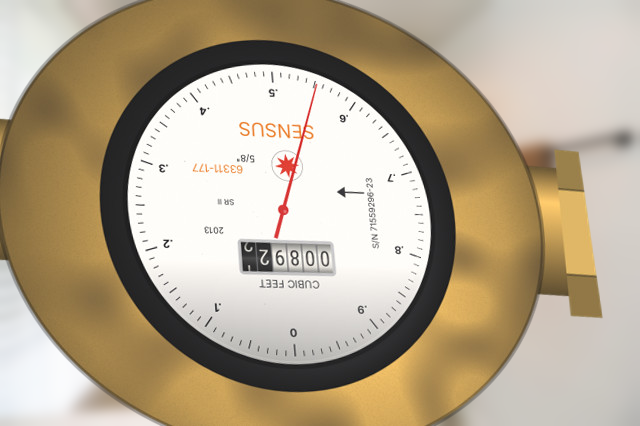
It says 8921.55 ft³
